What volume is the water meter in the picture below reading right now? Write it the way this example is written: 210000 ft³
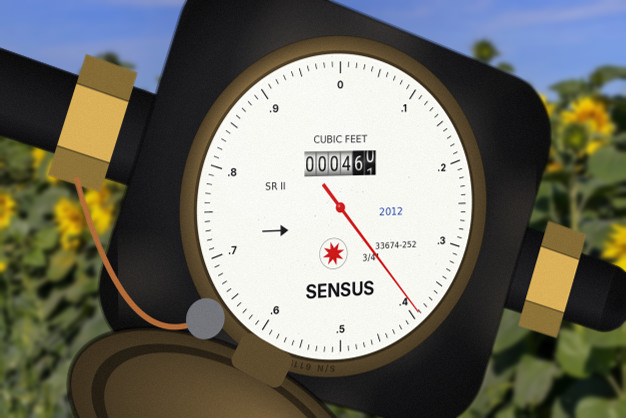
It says 460.39 ft³
